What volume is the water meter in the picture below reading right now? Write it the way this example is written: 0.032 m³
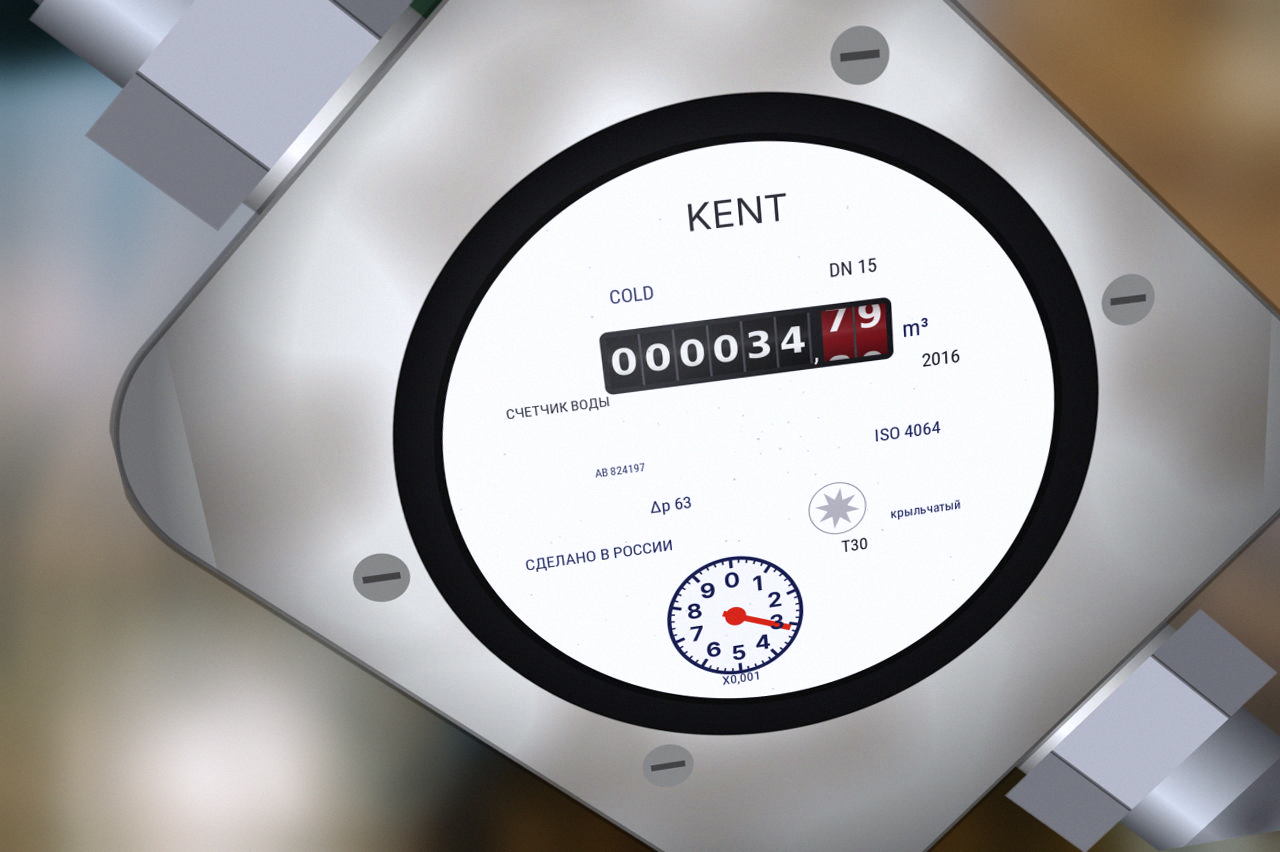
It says 34.793 m³
